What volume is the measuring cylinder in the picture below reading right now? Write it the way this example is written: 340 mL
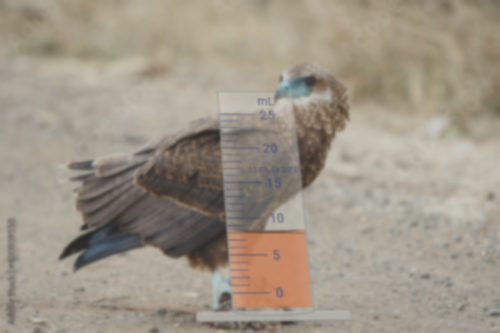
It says 8 mL
